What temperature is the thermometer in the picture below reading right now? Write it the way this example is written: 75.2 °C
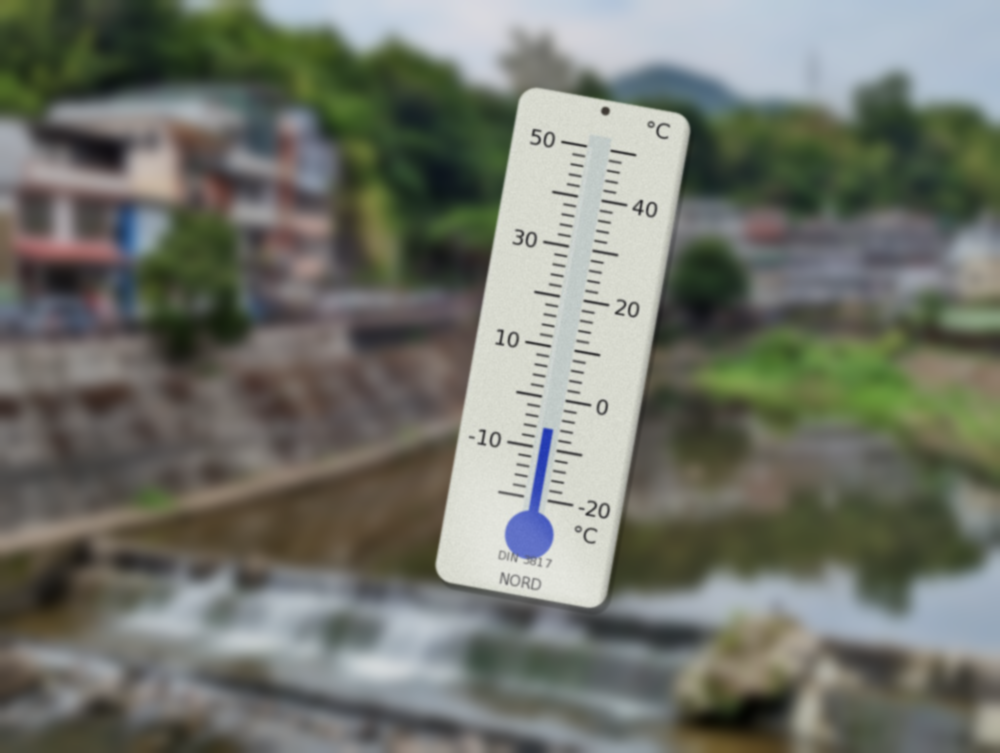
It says -6 °C
